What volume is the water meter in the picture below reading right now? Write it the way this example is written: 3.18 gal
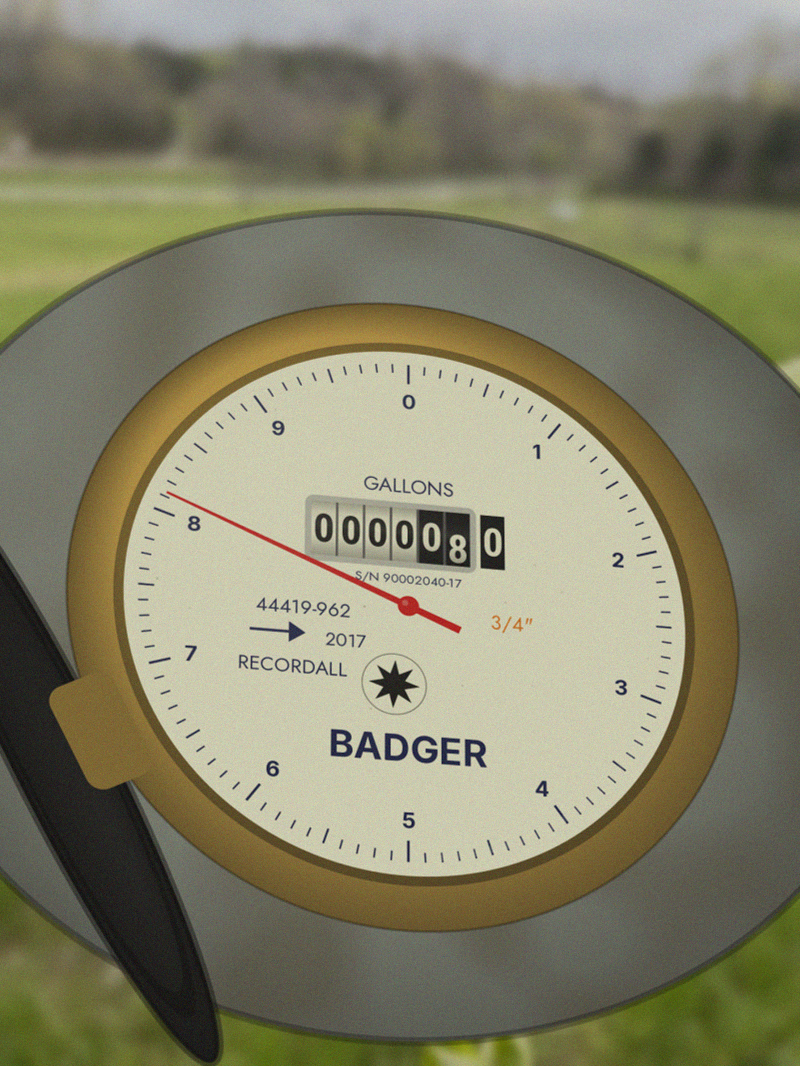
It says 78.1 gal
